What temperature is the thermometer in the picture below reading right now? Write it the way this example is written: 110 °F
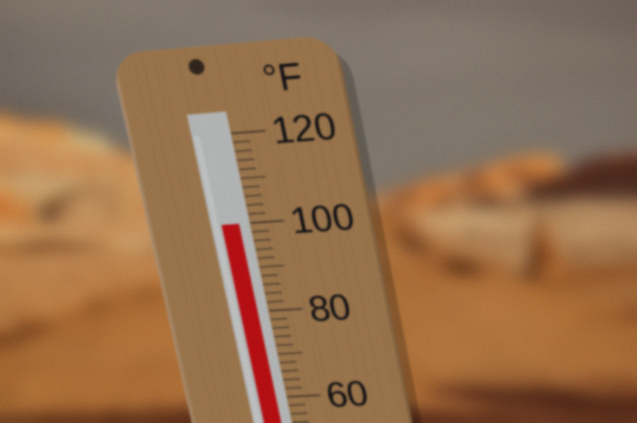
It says 100 °F
